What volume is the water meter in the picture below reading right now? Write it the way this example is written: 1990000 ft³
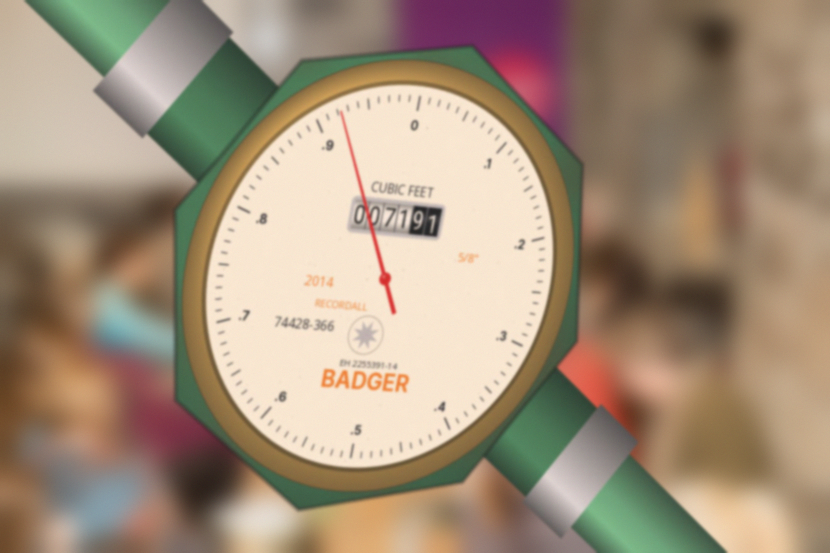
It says 7190.92 ft³
